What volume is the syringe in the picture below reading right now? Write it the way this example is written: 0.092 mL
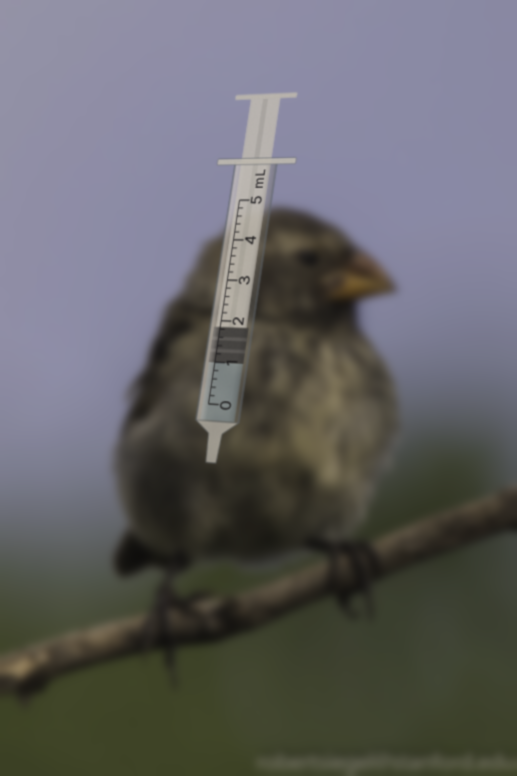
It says 1 mL
